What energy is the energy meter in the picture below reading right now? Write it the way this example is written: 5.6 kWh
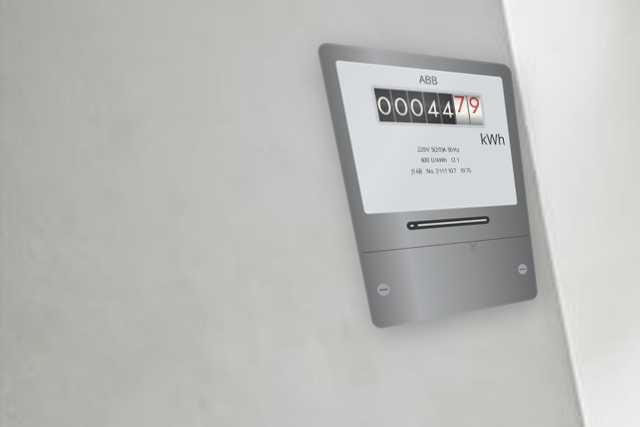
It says 44.79 kWh
